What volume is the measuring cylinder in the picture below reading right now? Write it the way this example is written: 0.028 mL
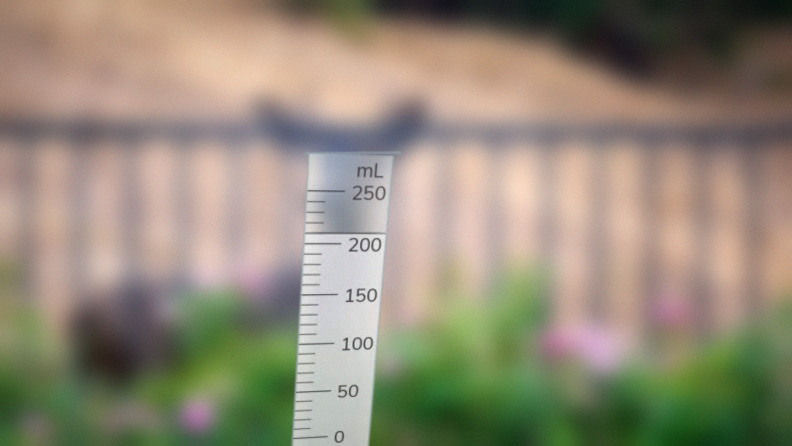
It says 210 mL
